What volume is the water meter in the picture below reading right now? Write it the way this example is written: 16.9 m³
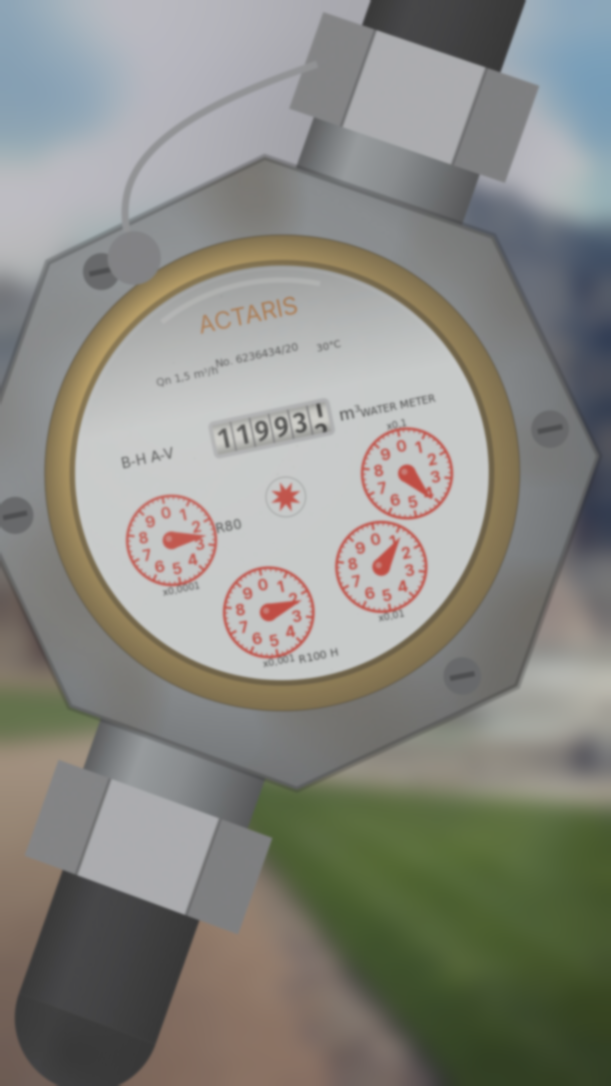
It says 119931.4122 m³
